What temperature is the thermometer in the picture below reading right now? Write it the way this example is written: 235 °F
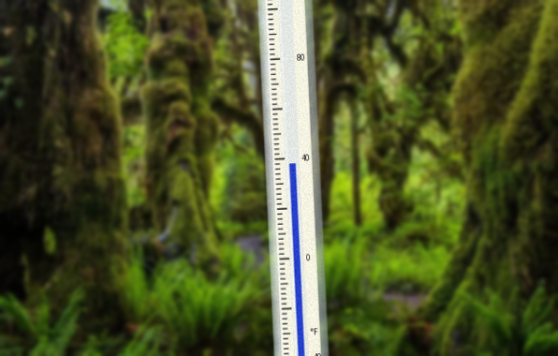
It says 38 °F
